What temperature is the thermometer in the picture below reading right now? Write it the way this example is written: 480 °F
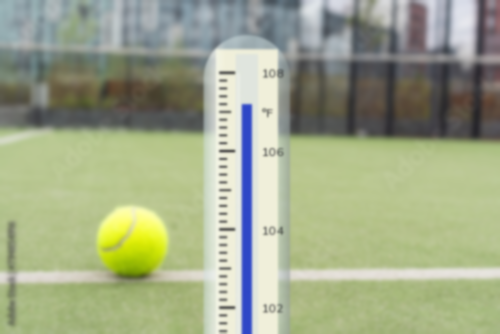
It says 107.2 °F
